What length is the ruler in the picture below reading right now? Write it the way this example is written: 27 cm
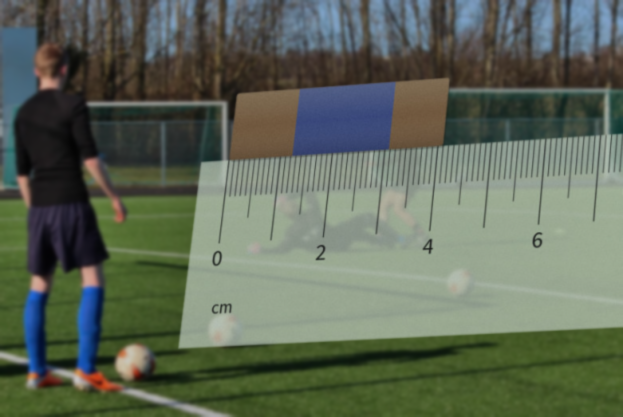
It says 4.1 cm
